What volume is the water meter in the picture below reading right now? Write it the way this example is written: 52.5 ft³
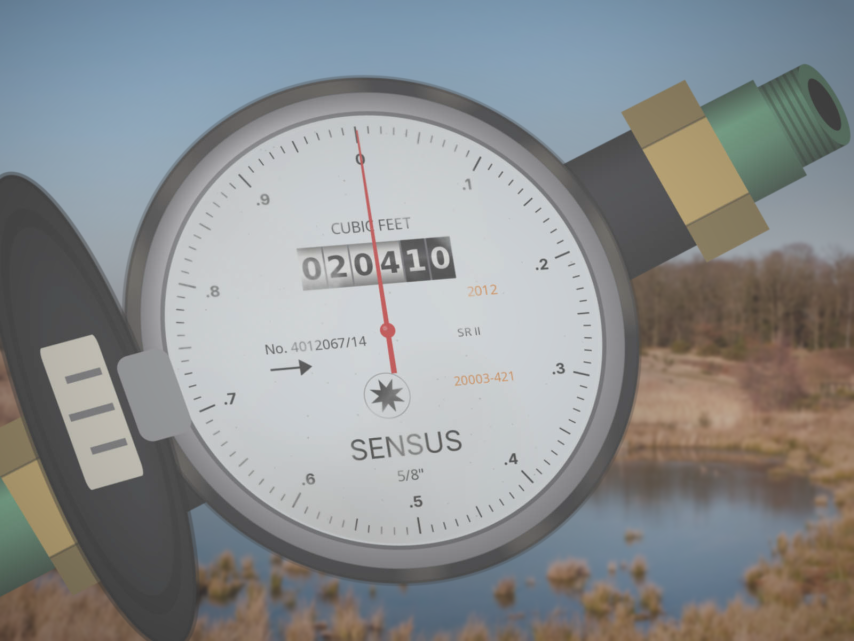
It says 20410.00 ft³
